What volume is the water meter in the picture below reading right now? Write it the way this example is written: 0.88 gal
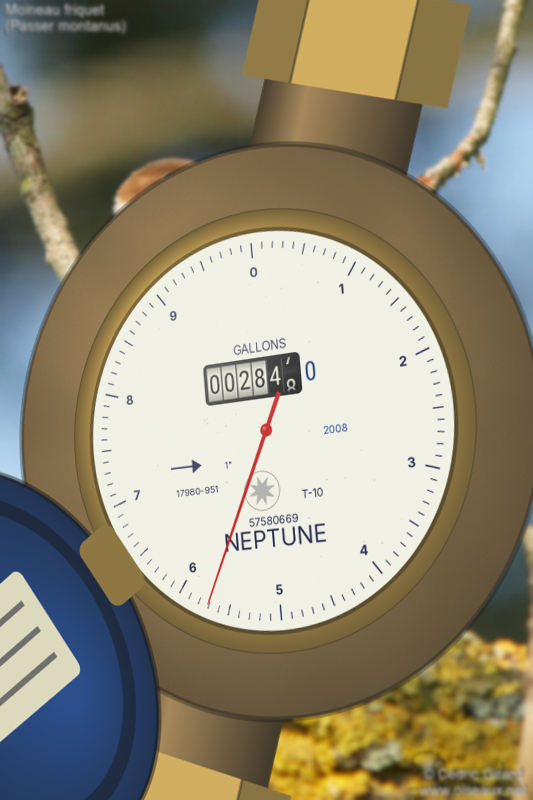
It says 28475.7 gal
